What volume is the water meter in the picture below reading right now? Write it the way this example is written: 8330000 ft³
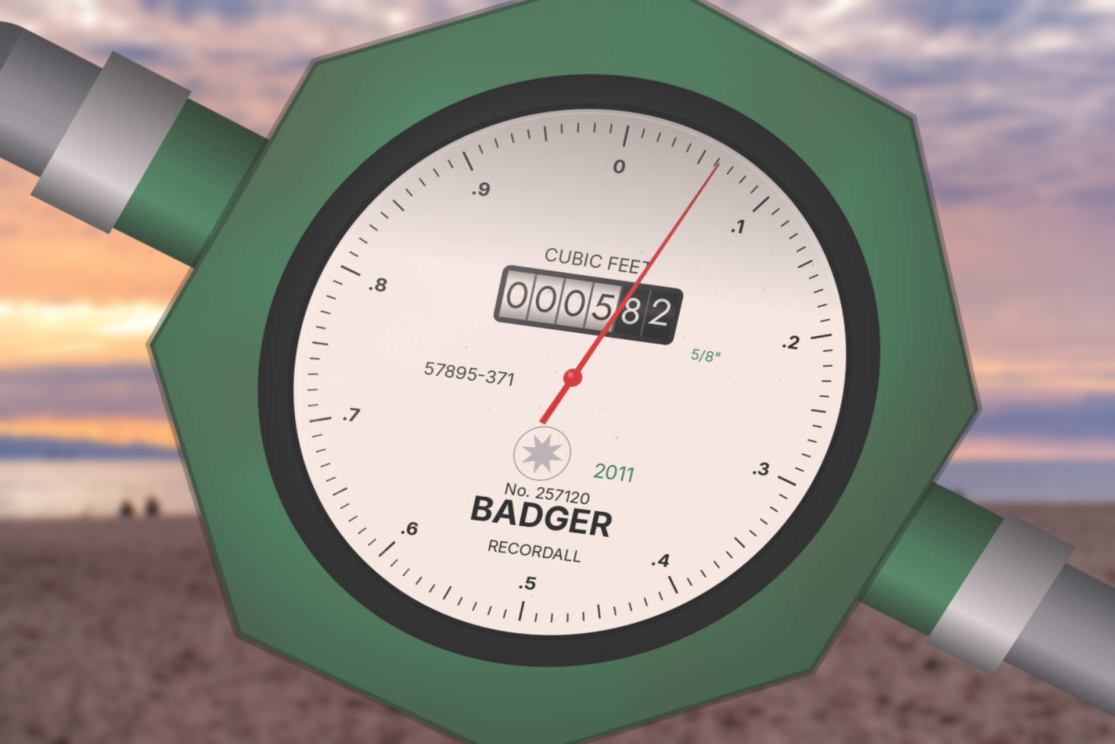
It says 582.06 ft³
